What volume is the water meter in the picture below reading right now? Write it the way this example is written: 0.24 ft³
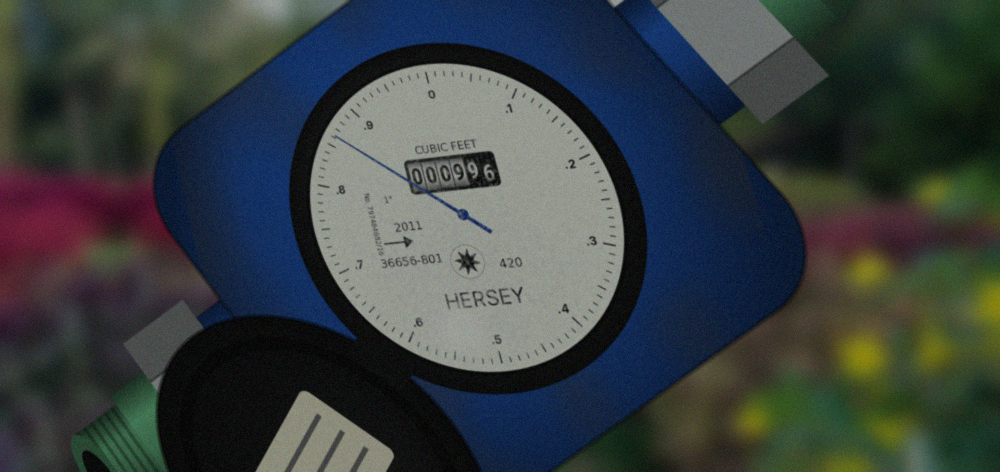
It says 995.86 ft³
